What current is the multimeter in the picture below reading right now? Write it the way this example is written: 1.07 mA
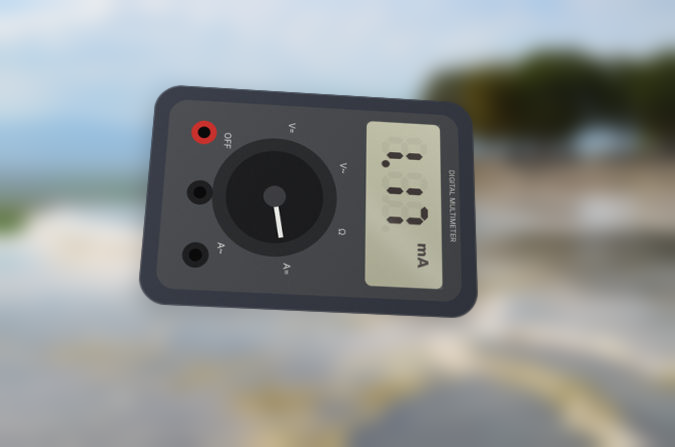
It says 1.17 mA
